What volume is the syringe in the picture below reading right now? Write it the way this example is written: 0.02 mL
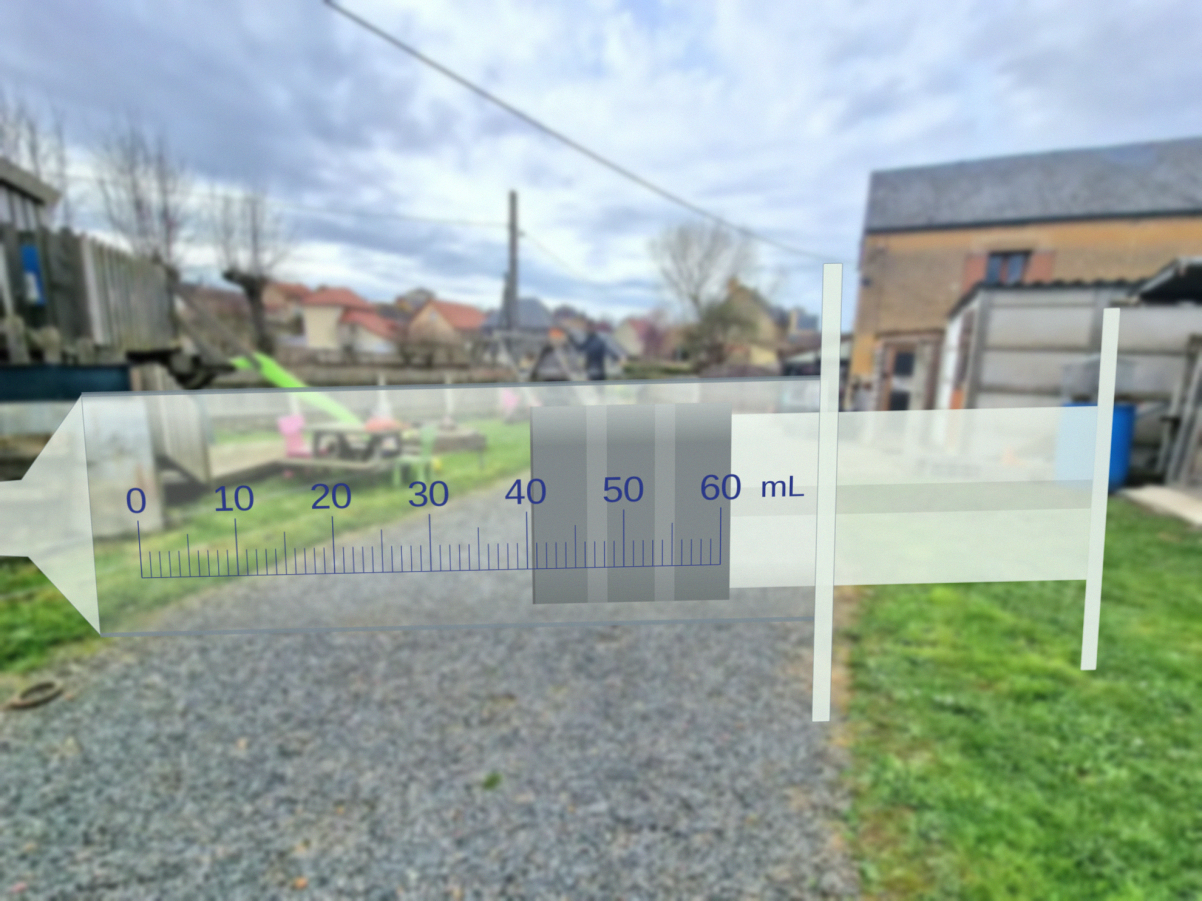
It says 40.5 mL
